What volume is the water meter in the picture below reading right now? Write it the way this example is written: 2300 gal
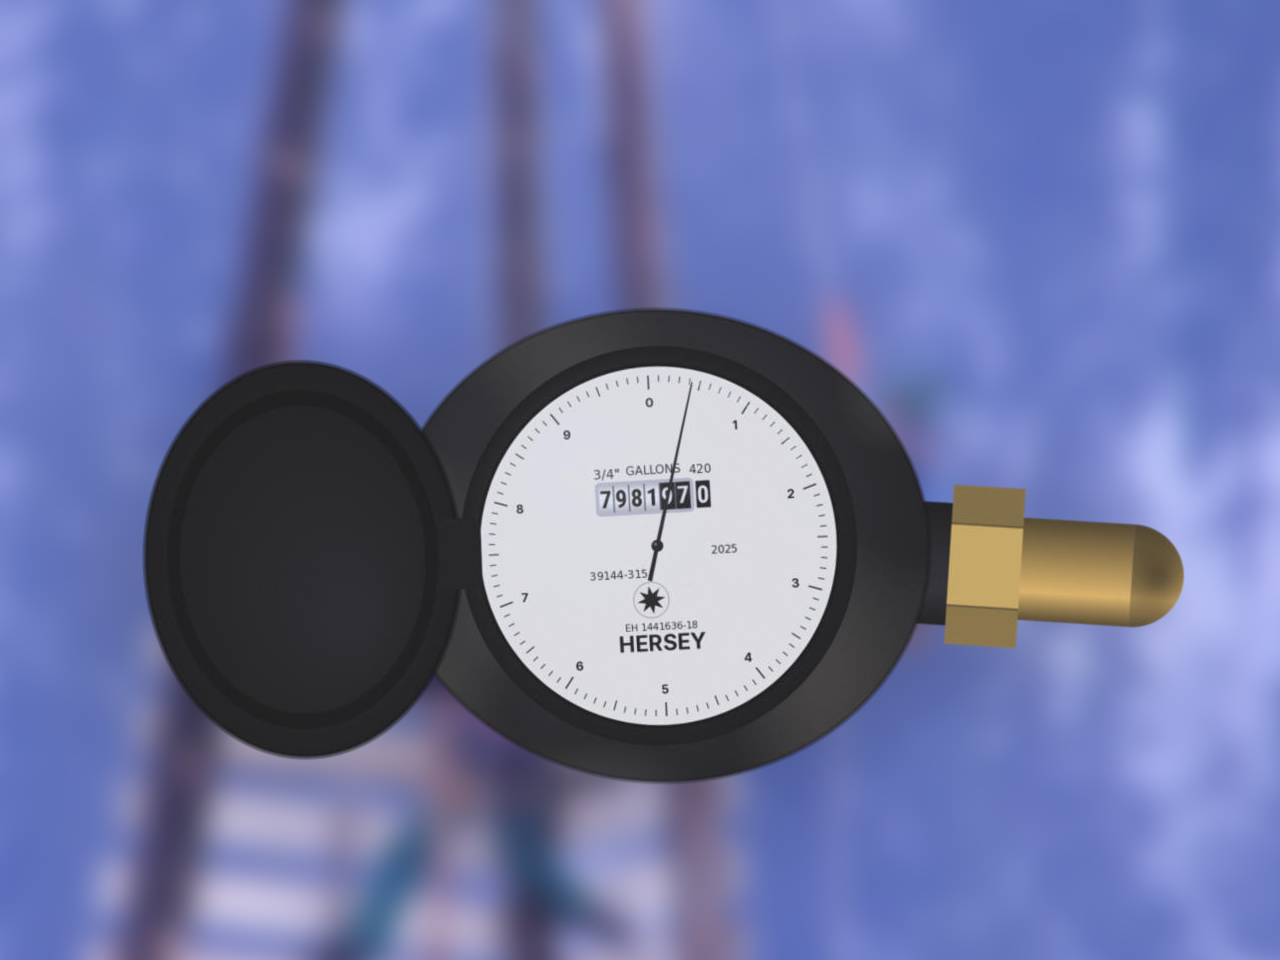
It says 7981970.4 gal
